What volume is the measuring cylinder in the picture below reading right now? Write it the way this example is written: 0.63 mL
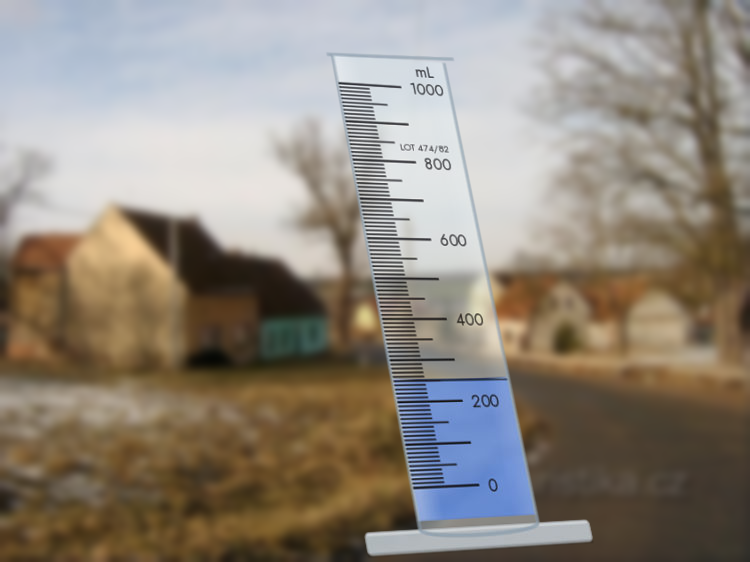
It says 250 mL
